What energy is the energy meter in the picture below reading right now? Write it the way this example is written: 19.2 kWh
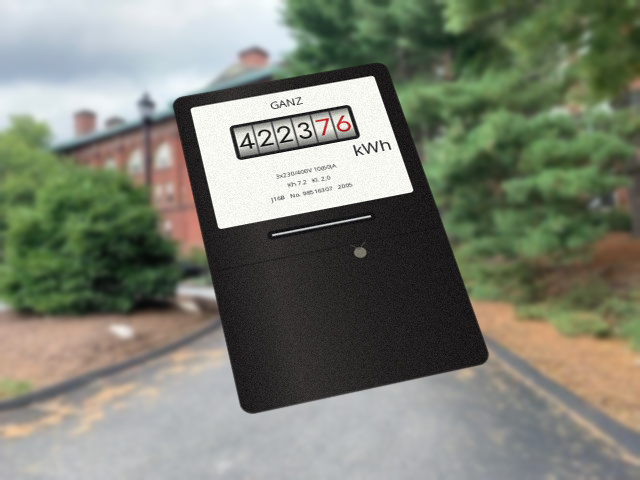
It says 4223.76 kWh
